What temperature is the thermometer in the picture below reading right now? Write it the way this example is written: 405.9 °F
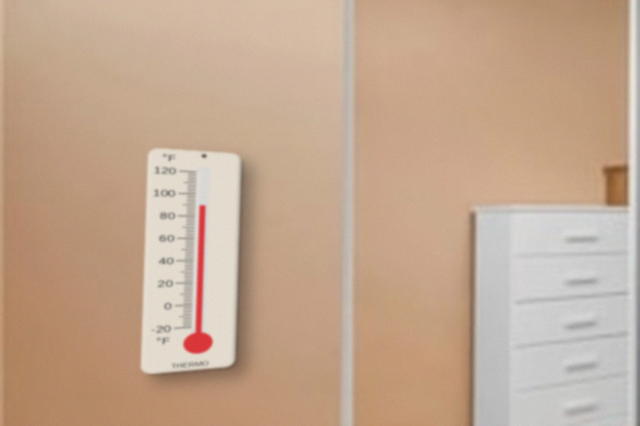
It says 90 °F
